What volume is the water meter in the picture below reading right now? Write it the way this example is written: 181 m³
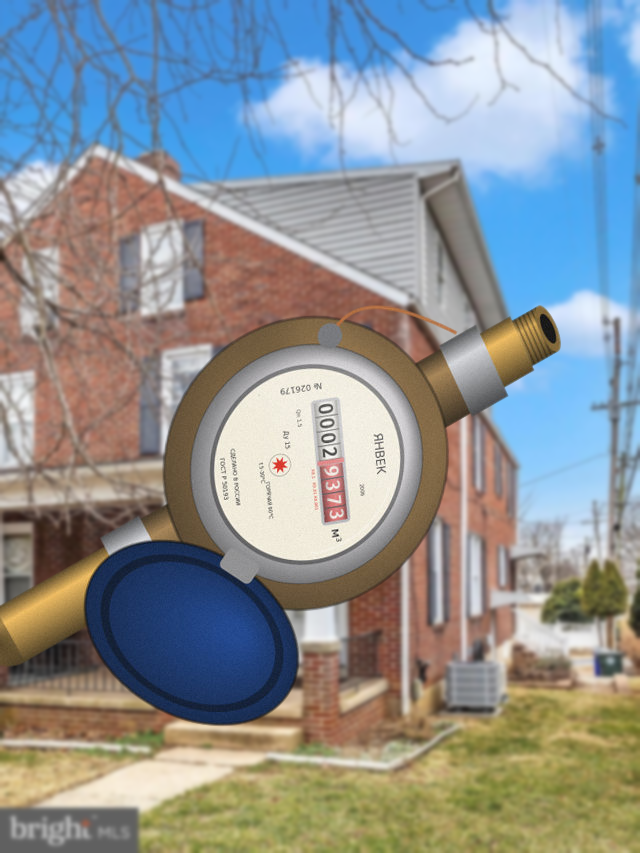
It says 2.9373 m³
